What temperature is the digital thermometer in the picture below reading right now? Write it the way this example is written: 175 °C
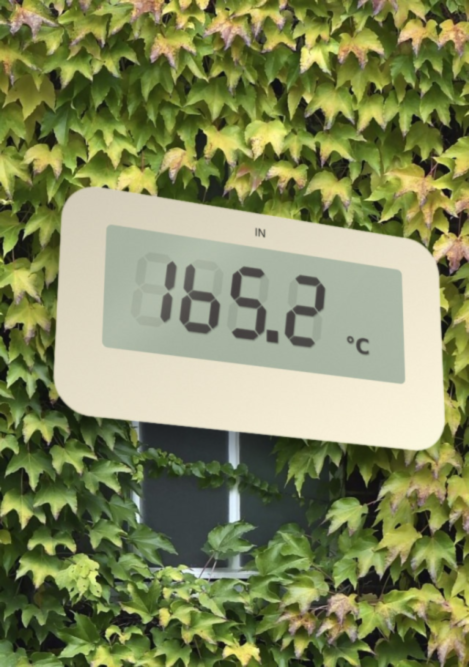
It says 165.2 °C
